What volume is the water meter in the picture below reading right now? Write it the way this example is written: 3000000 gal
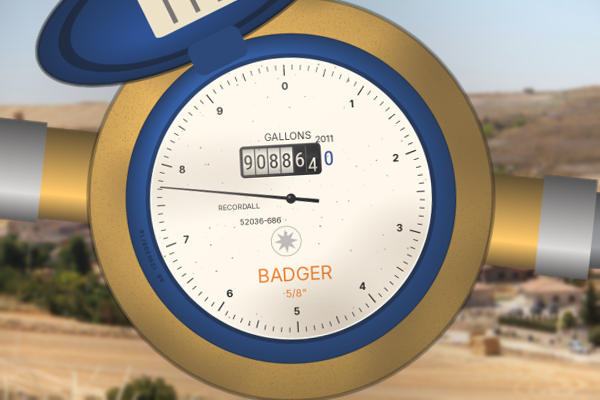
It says 9088637.7 gal
